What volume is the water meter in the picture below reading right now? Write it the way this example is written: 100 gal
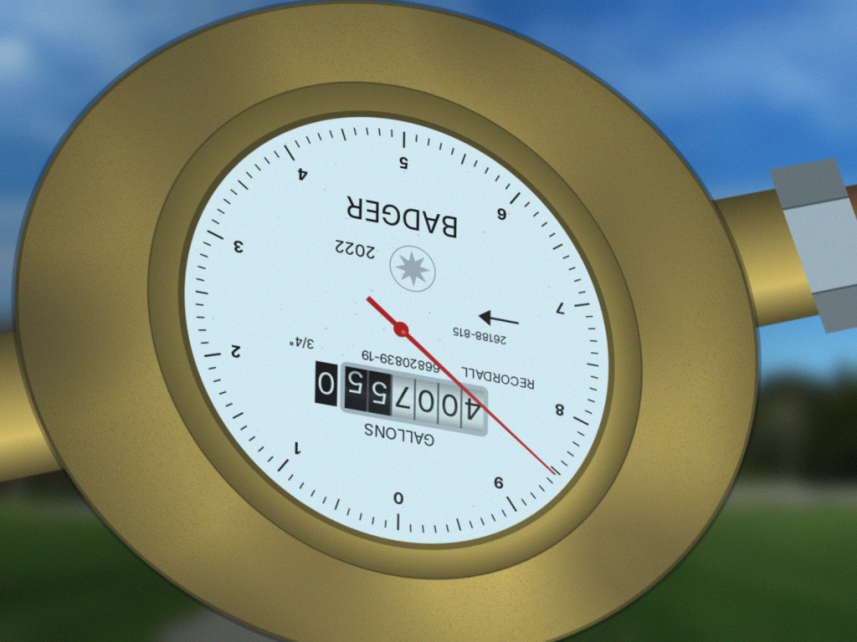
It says 4007548.5 gal
